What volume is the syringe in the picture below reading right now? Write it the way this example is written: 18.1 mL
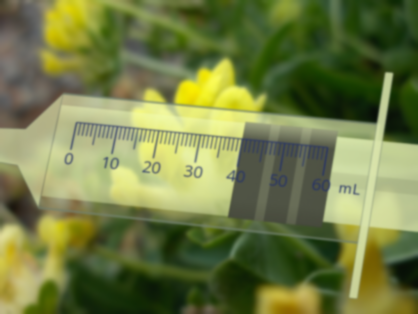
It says 40 mL
